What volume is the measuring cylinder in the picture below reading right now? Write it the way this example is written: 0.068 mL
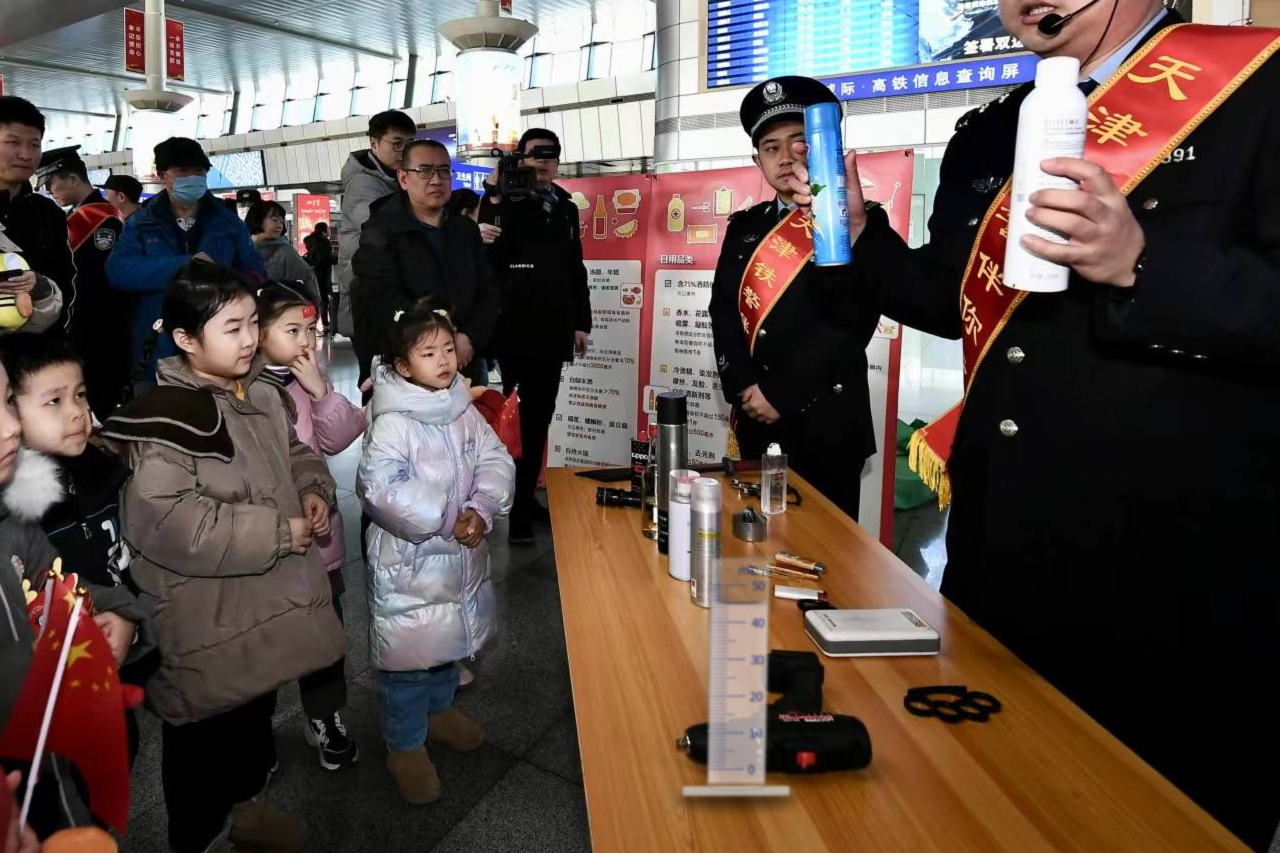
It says 45 mL
